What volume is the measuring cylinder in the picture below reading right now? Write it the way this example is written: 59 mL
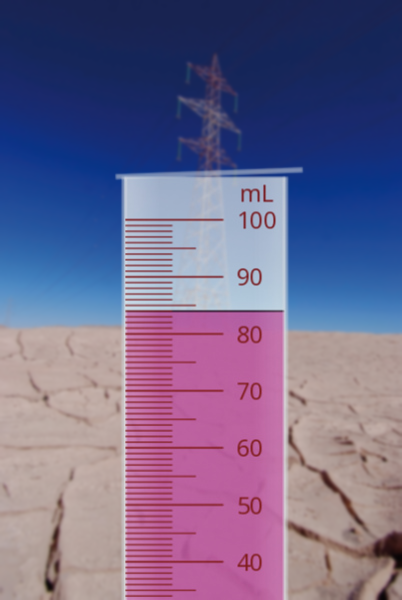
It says 84 mL
